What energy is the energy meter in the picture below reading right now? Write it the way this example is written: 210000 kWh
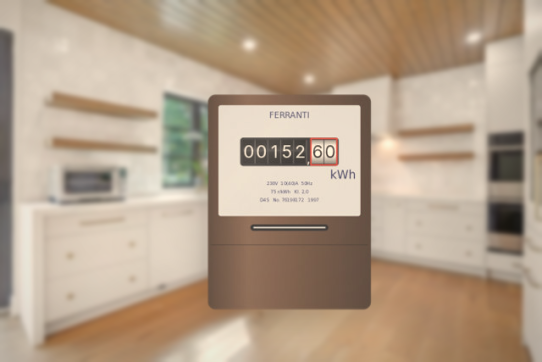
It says 152.60 kWh
